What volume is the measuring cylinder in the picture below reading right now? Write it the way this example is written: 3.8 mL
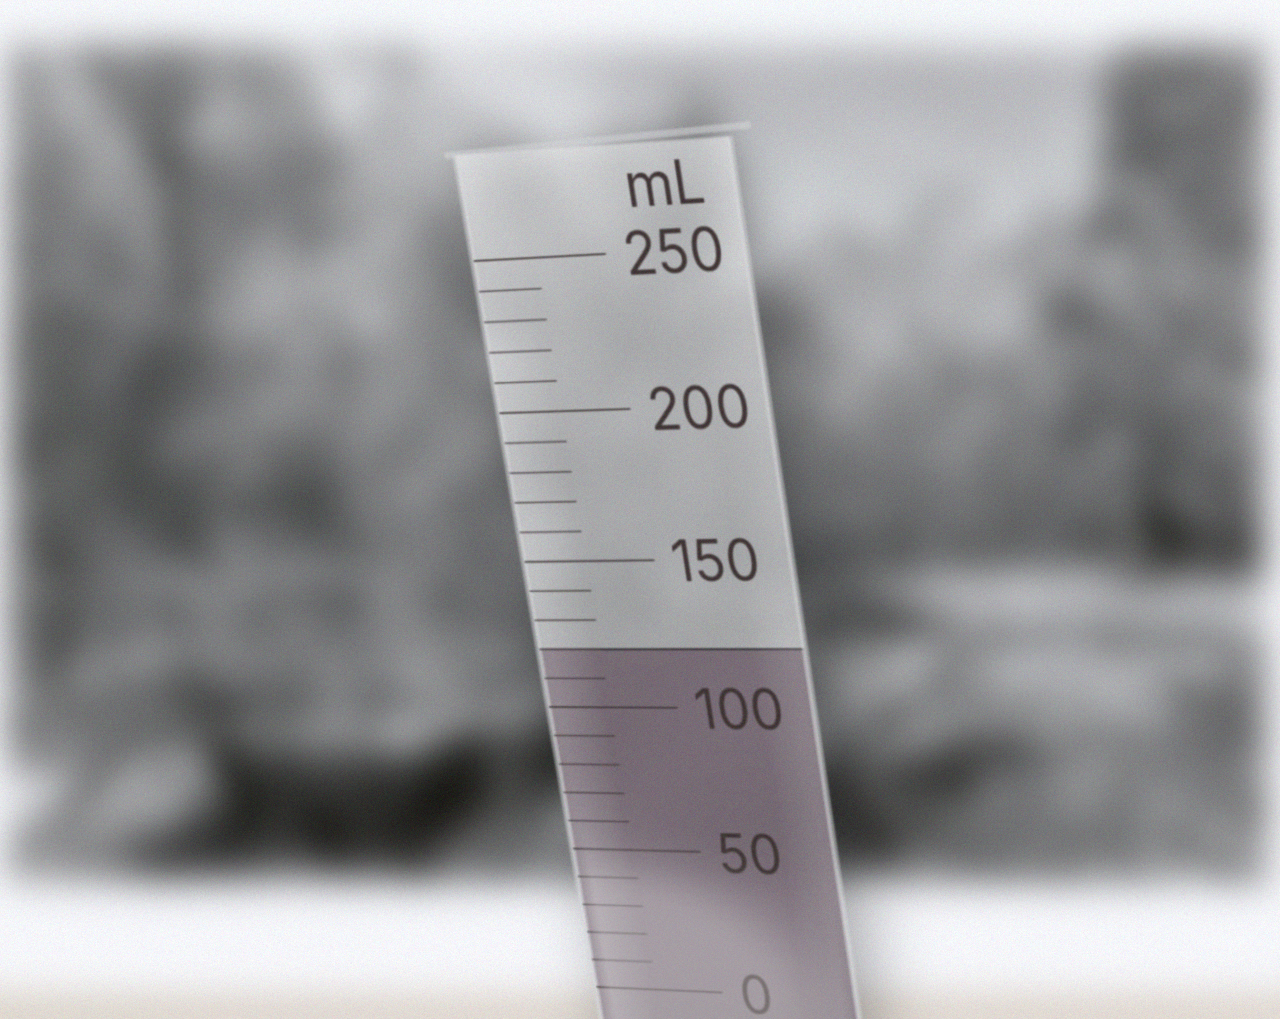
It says 120 mL
